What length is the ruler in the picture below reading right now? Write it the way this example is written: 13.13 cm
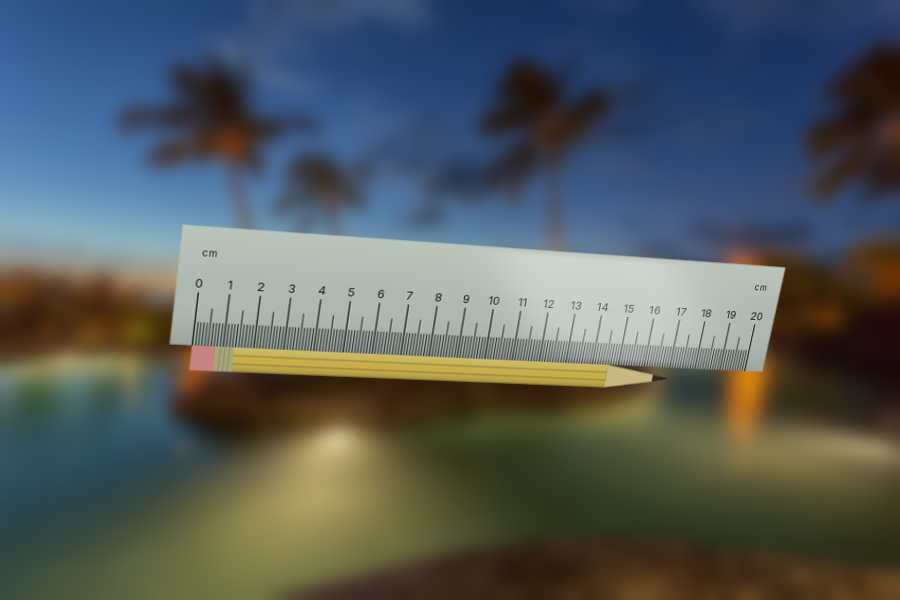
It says 17 cm
